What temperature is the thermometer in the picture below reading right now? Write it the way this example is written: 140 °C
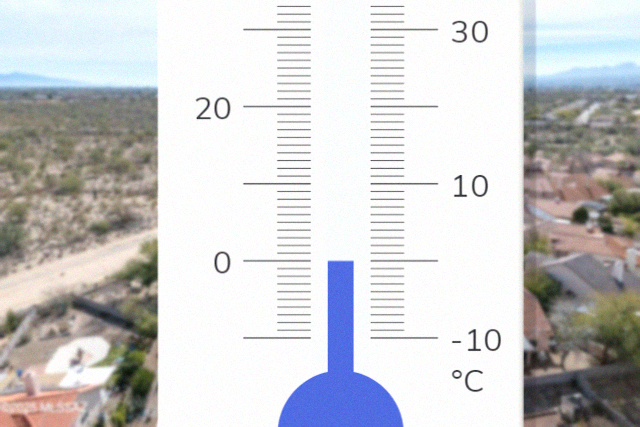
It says 0 °C
